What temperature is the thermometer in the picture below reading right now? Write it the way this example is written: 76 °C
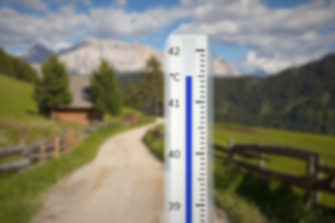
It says 41.5 °C
